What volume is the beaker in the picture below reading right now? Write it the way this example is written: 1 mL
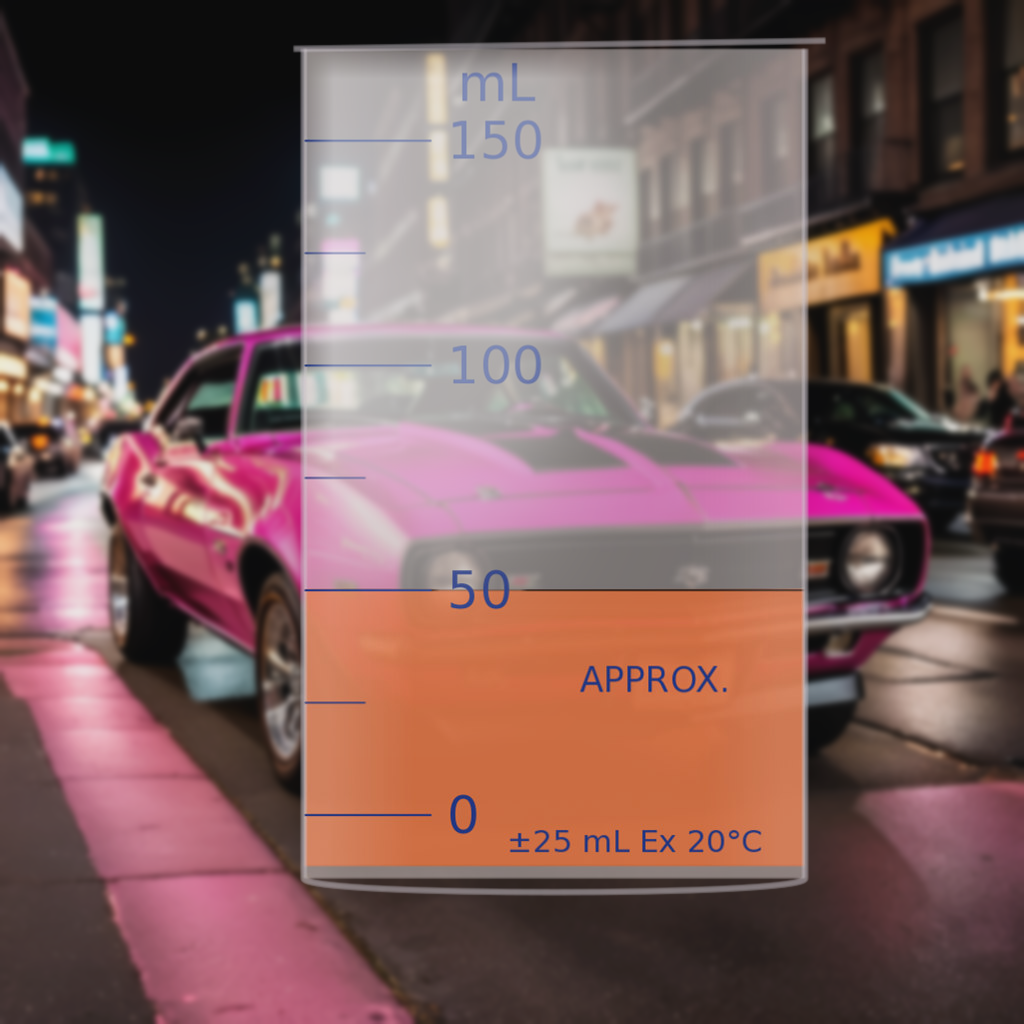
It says 50 mL
